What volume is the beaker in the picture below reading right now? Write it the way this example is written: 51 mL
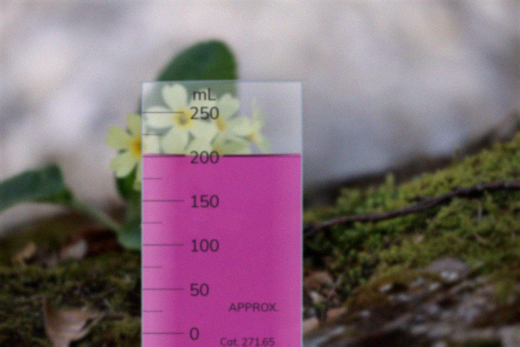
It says 200 mL
